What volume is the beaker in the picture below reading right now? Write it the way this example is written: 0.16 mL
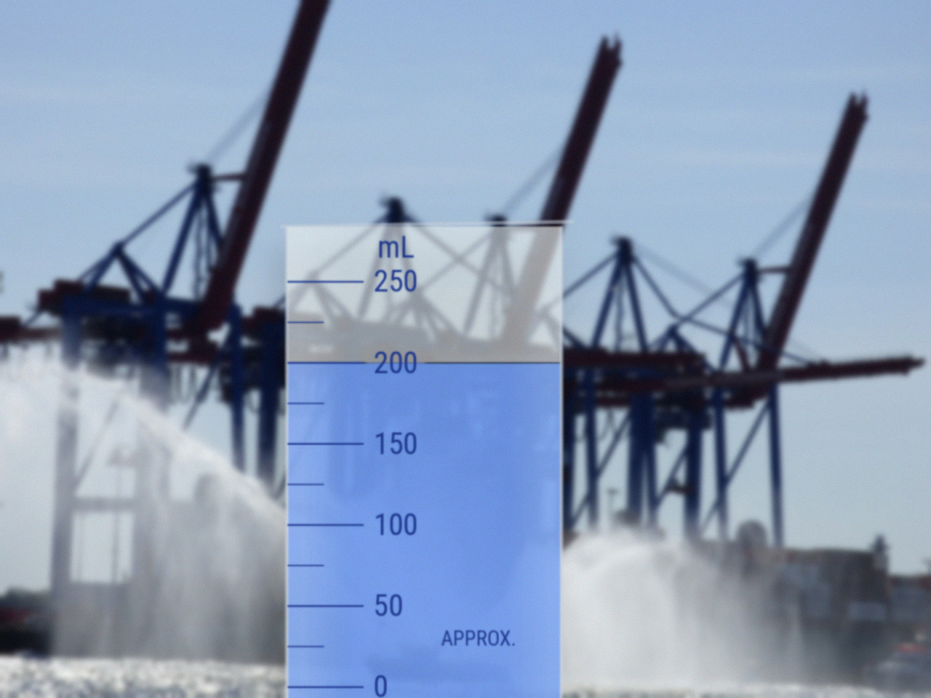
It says 200 mL
